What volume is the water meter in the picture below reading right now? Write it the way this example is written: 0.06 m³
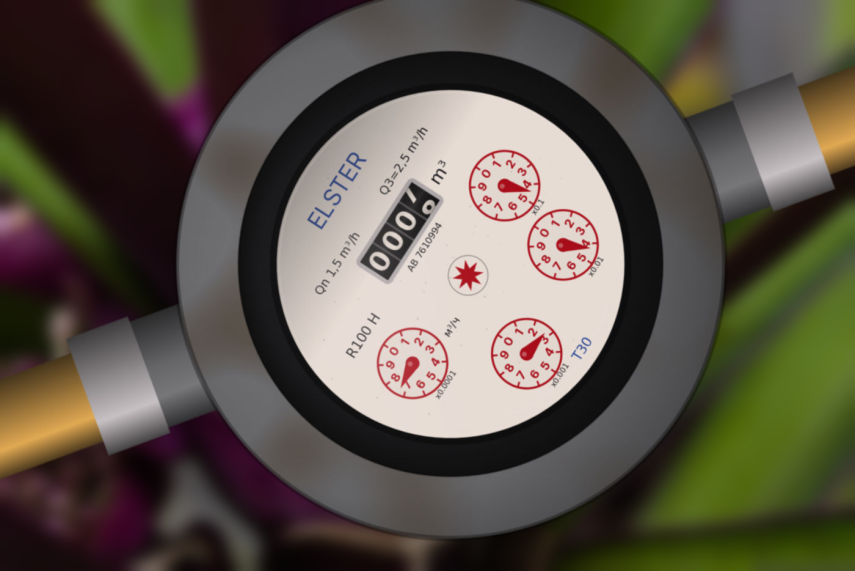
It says 7.4427 m³
